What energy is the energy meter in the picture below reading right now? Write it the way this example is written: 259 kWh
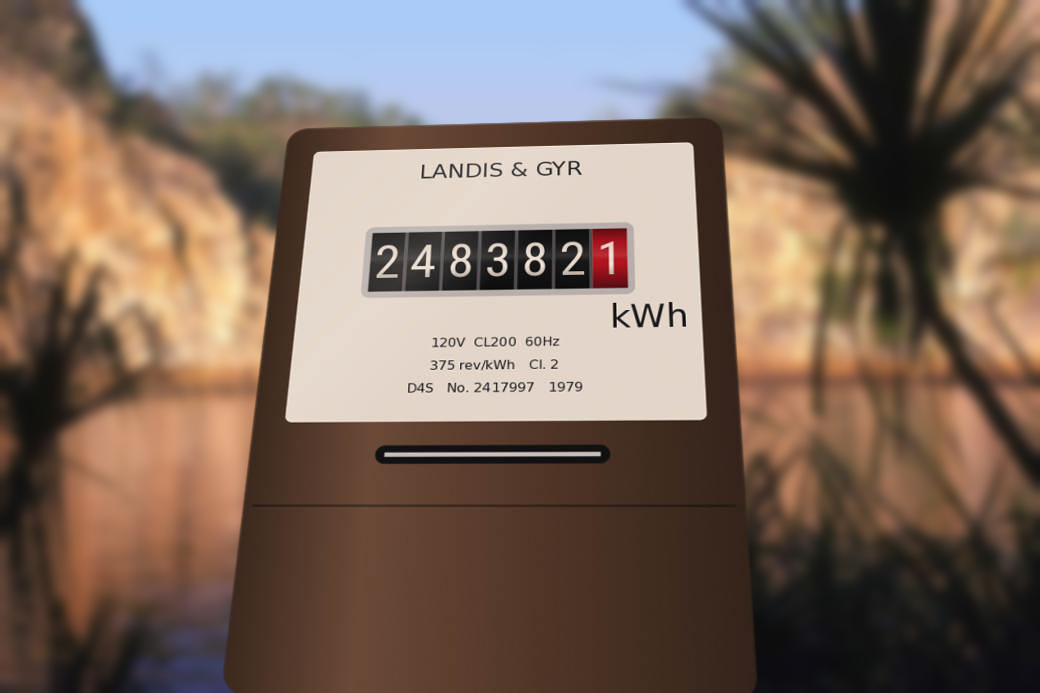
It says 248382.1 kWh
